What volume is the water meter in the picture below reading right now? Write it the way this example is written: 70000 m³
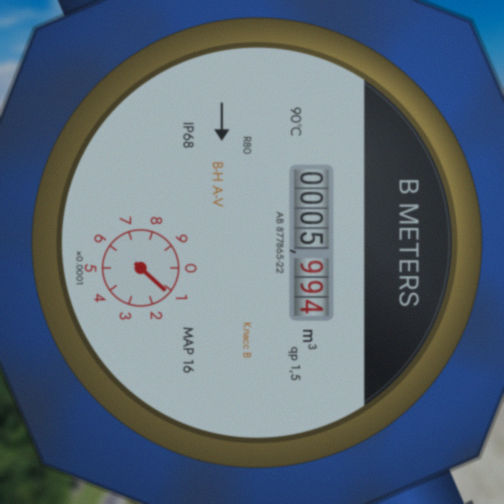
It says 5.9941 m³
